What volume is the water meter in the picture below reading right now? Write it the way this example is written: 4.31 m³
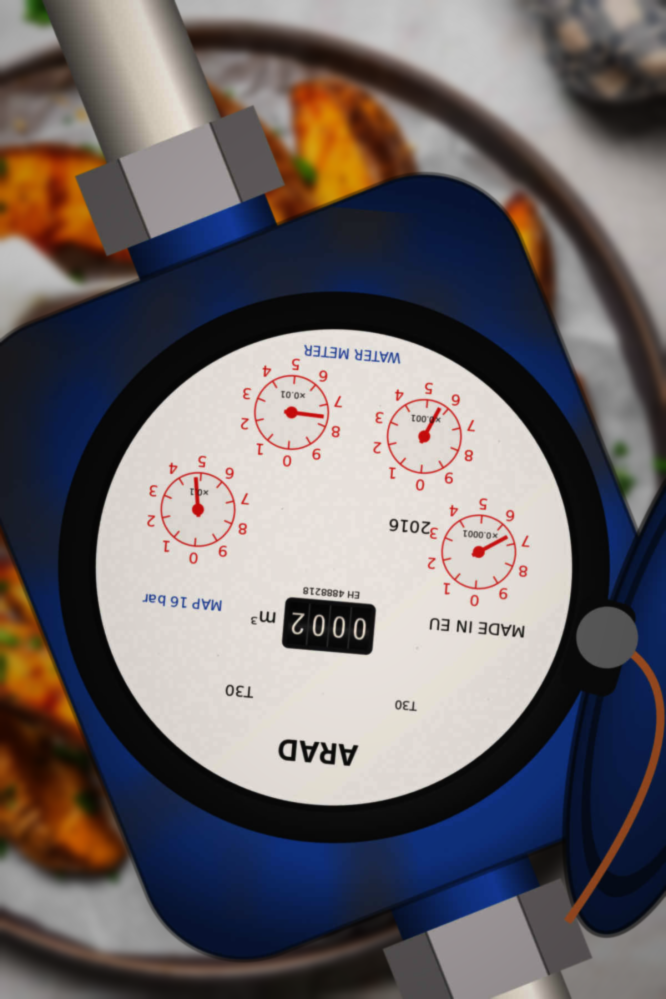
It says 2.4756 m³
